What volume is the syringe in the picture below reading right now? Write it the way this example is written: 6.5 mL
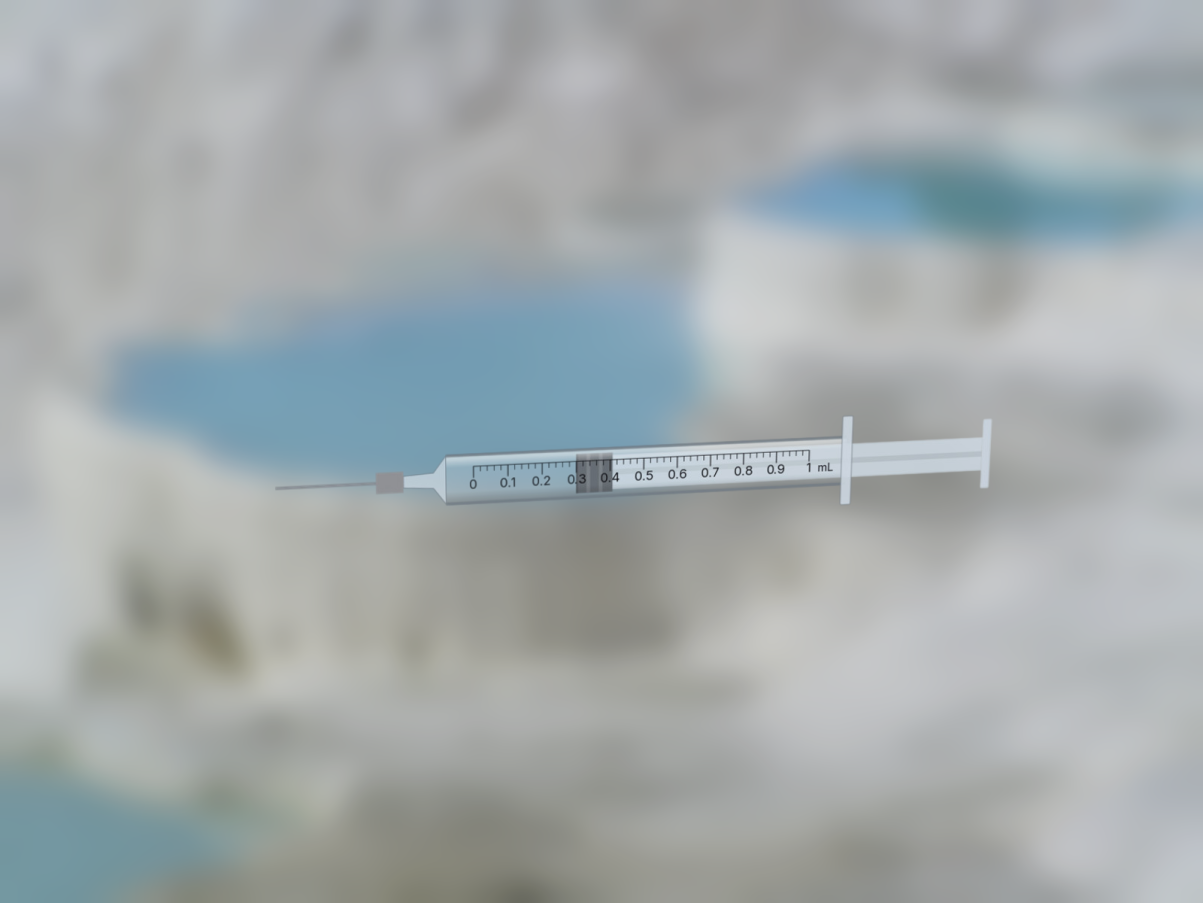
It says 0.3 mL
